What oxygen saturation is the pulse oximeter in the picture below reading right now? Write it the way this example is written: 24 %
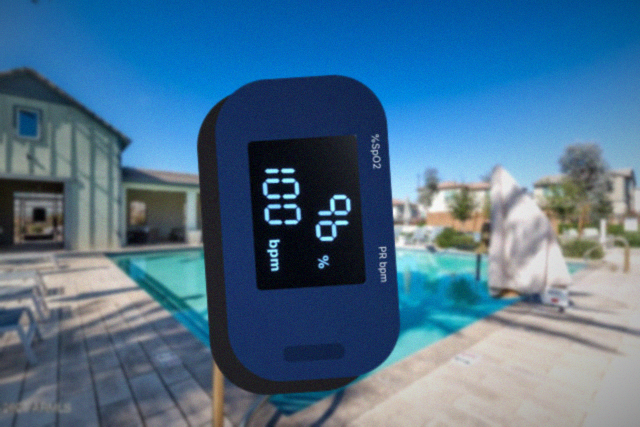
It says 96 %
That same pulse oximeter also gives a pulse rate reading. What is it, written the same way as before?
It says 100 bpm
